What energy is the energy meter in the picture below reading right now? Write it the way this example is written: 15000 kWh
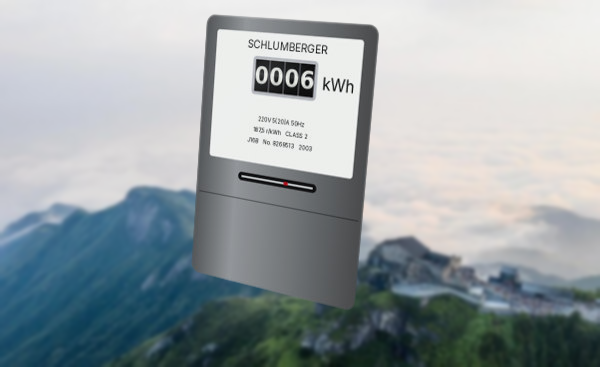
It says 6 kWh
